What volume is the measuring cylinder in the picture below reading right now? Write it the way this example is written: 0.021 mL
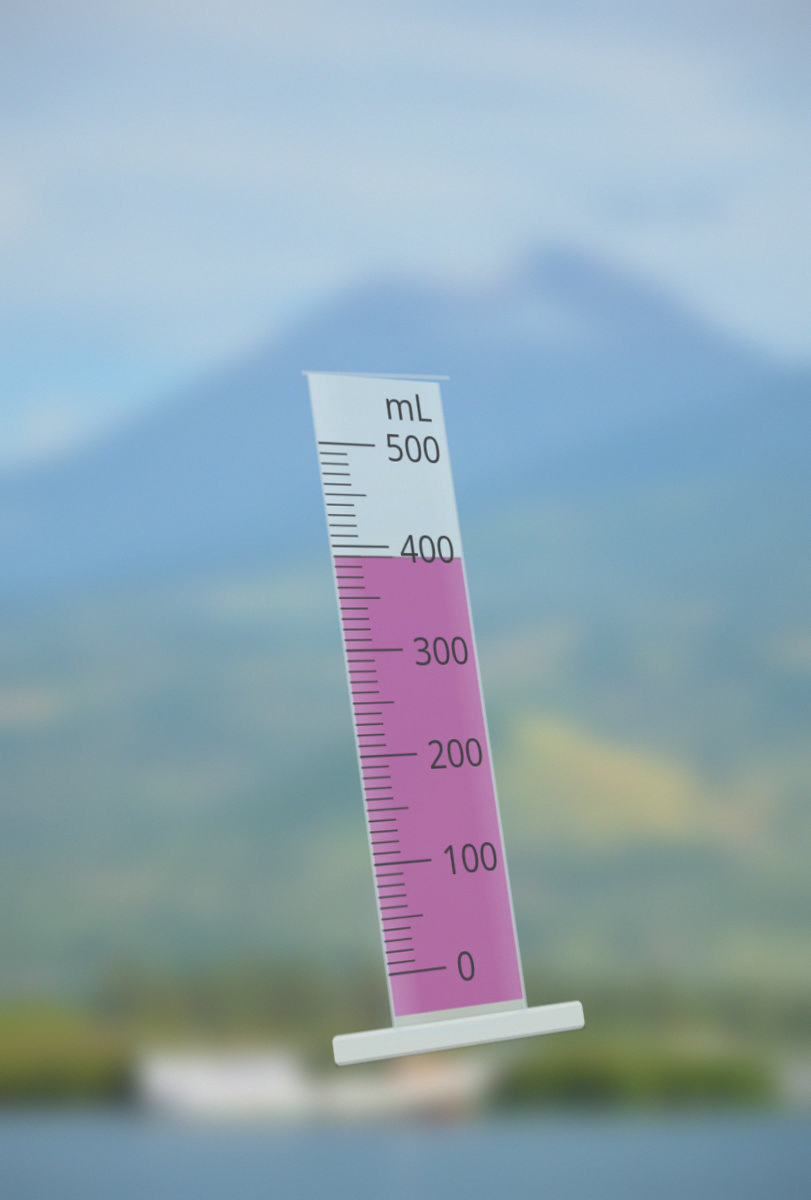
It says 390 mL
